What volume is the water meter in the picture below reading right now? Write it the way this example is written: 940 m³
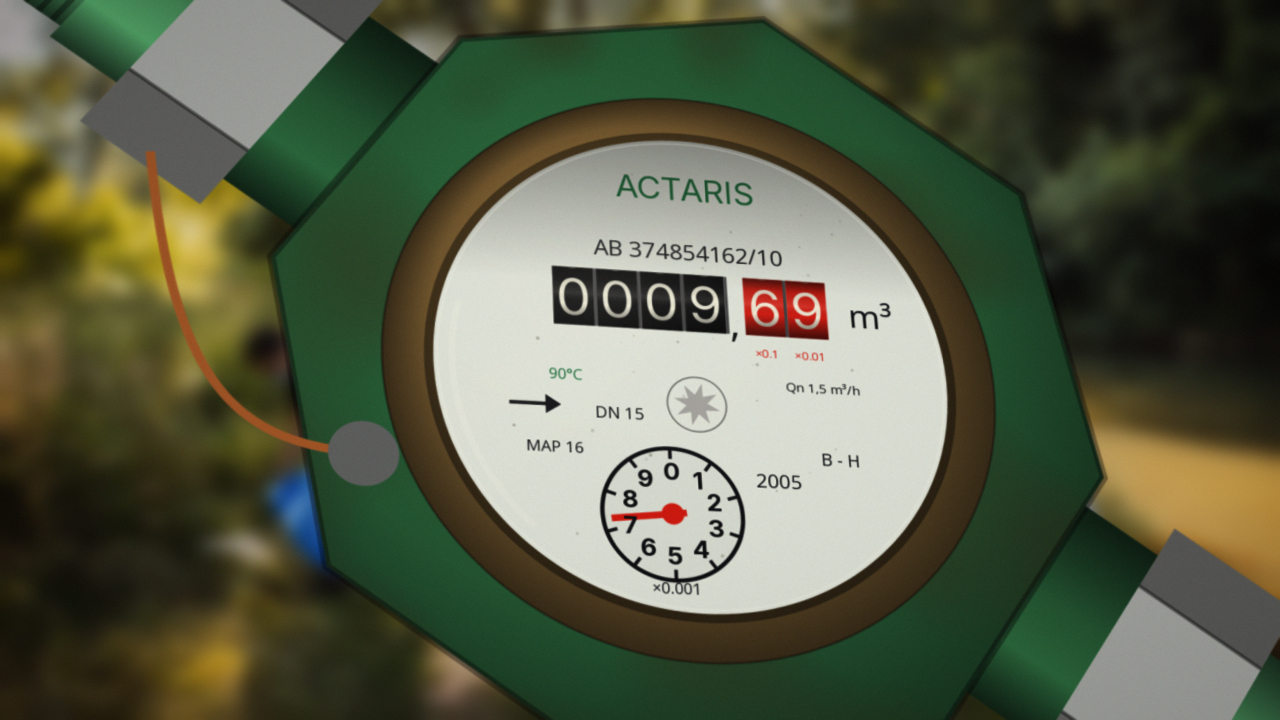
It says 9.697 m³
